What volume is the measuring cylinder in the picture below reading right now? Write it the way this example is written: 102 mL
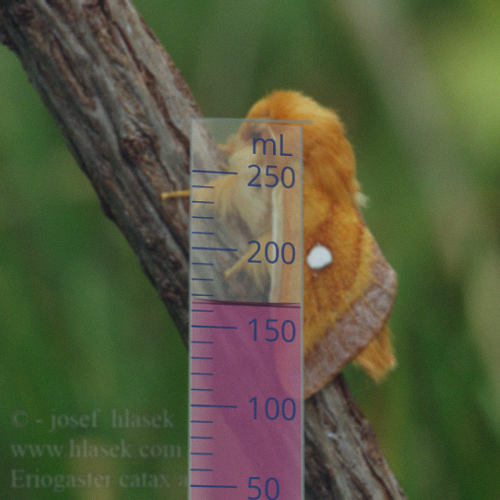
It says 165 mL
